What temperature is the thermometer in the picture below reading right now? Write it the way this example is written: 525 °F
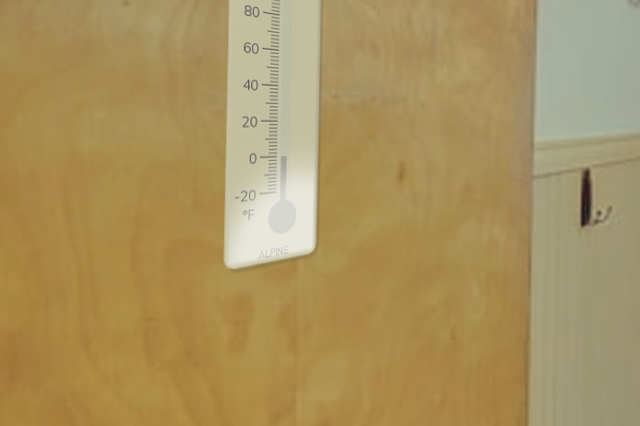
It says 0 °F
